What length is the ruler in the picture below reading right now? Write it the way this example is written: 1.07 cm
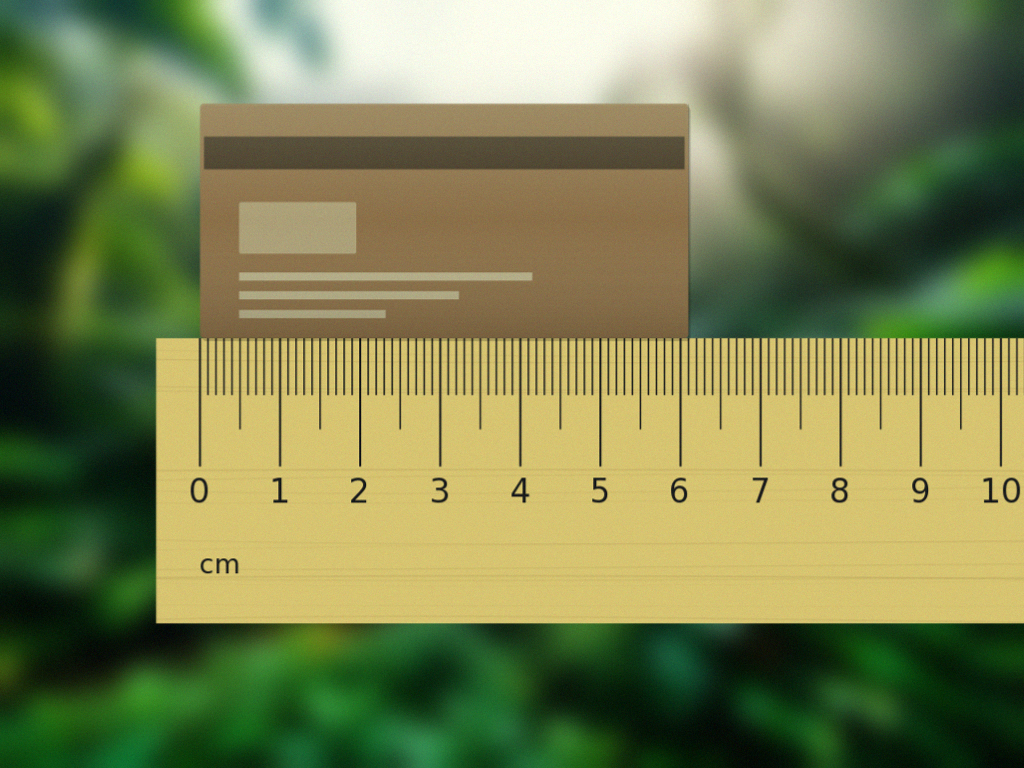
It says 6.1 cm
